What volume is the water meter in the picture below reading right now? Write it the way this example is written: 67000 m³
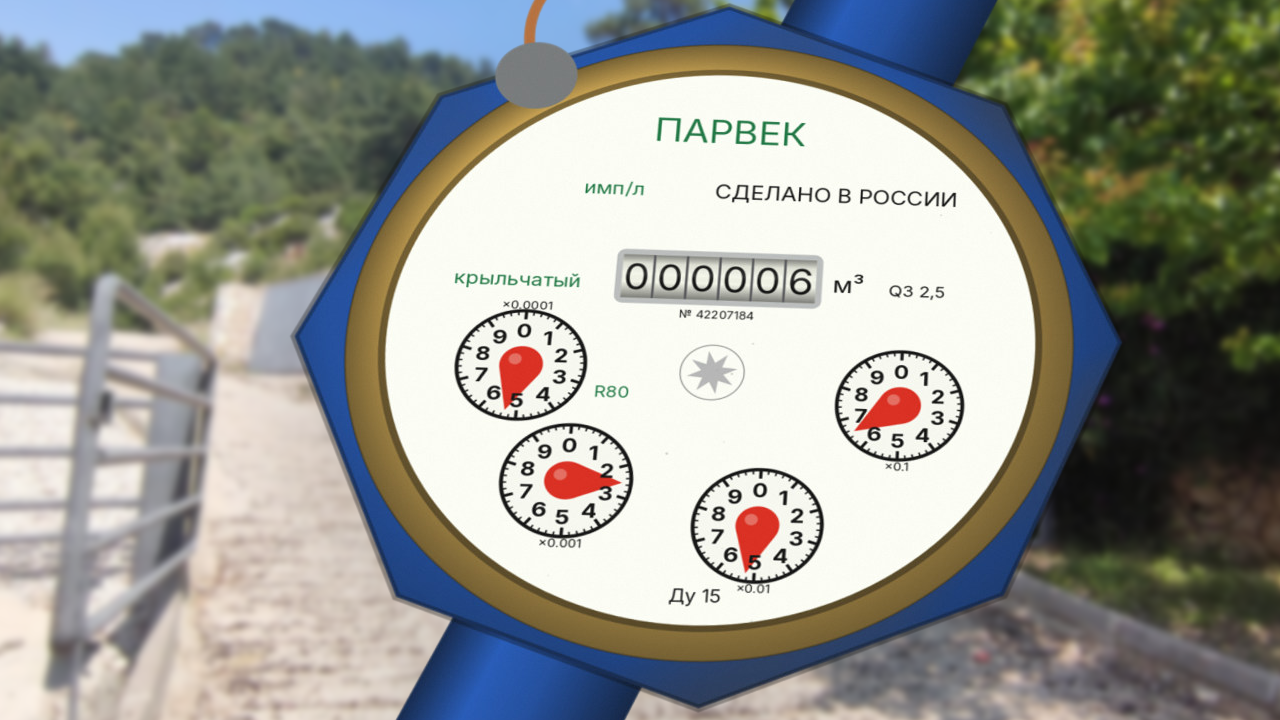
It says 6.6525 m³
